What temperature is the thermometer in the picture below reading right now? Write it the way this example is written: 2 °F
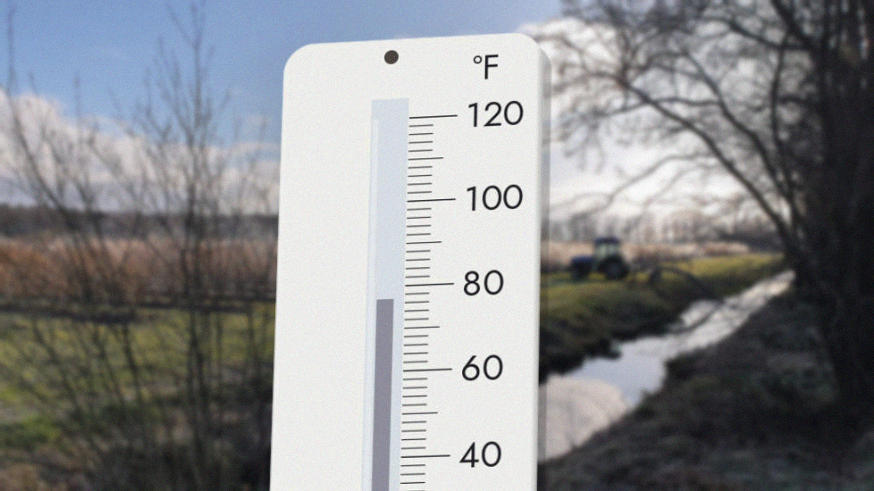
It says 77 °F
